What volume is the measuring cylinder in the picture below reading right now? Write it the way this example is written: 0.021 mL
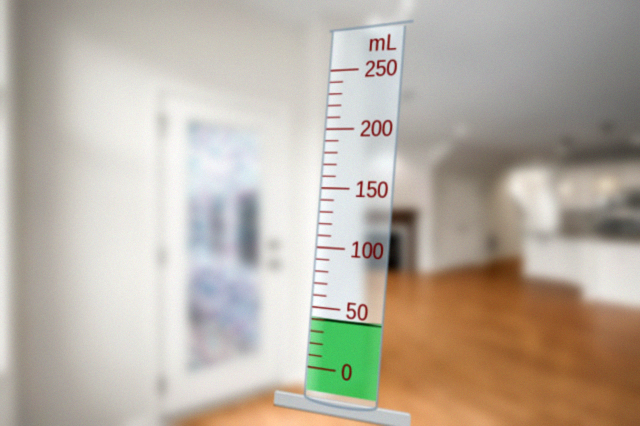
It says 40 mL
